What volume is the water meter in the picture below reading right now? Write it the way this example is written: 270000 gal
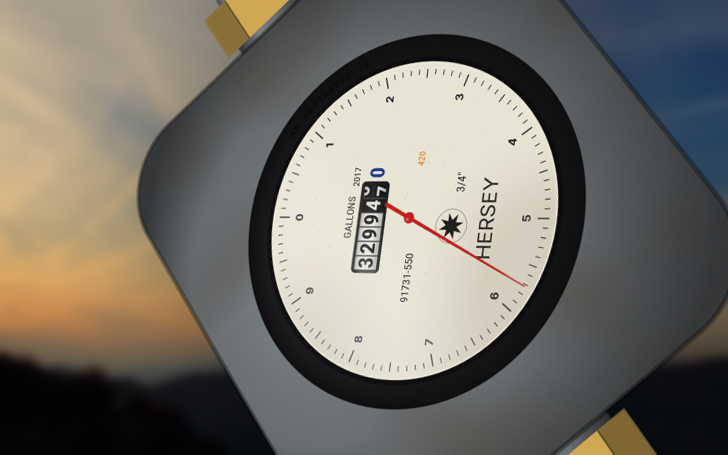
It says 3299465.7 gal
